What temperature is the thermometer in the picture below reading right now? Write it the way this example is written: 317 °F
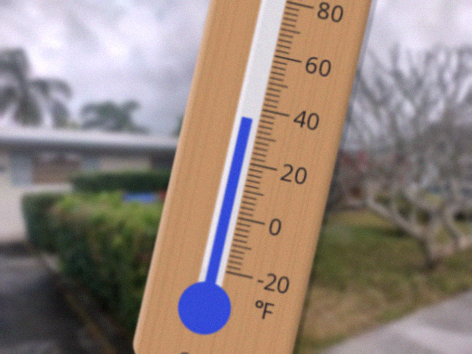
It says 36 °F
